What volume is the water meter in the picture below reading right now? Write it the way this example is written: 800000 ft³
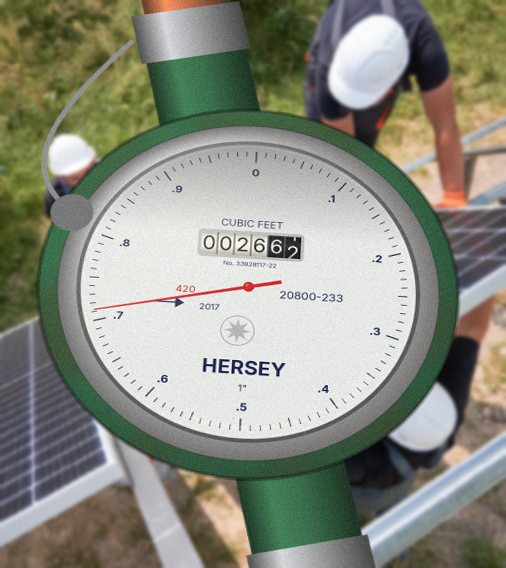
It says 2661.71 ft³
